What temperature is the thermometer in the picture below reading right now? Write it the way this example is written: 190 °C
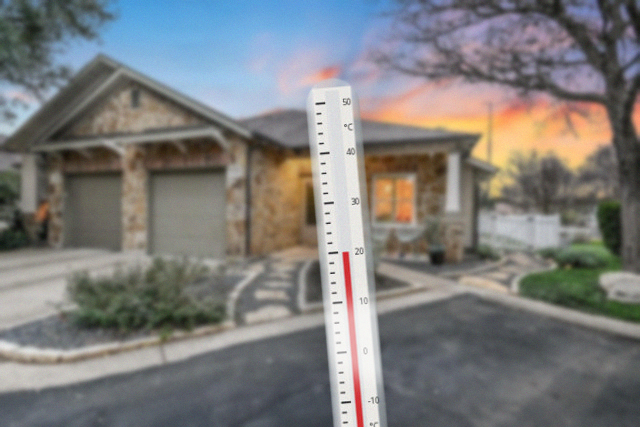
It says 20 °C
